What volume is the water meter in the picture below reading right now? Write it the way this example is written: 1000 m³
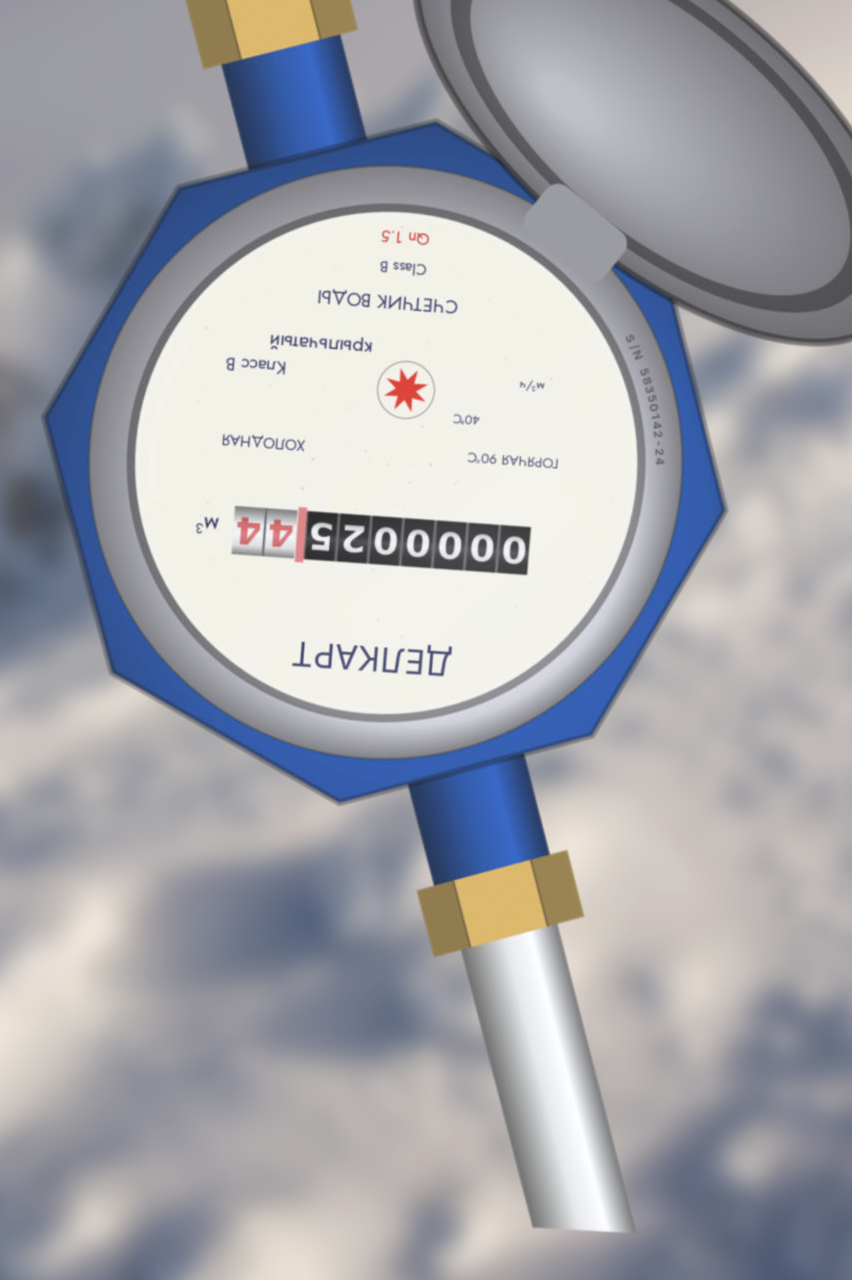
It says 25.44 m³
